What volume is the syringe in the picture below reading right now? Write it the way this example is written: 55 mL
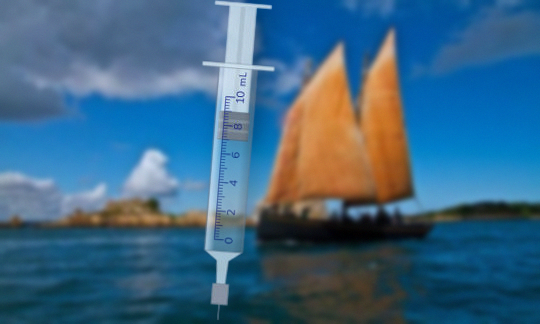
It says 7 mL
